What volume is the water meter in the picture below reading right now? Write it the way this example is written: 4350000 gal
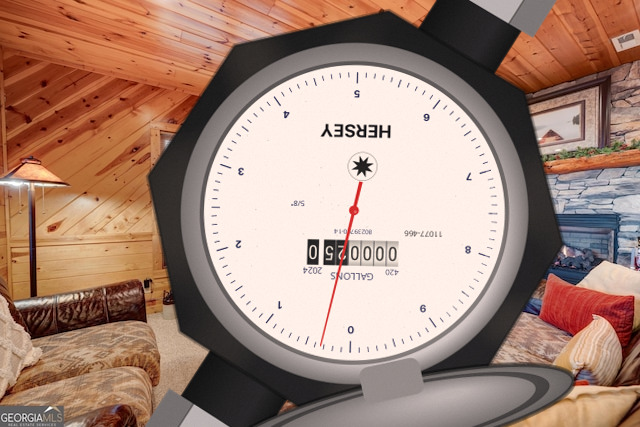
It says 250.3 gal
